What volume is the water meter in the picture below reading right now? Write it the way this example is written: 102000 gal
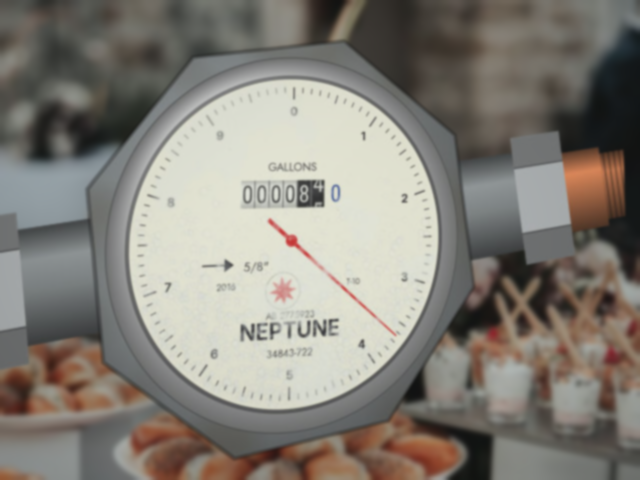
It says 843.6 gal
